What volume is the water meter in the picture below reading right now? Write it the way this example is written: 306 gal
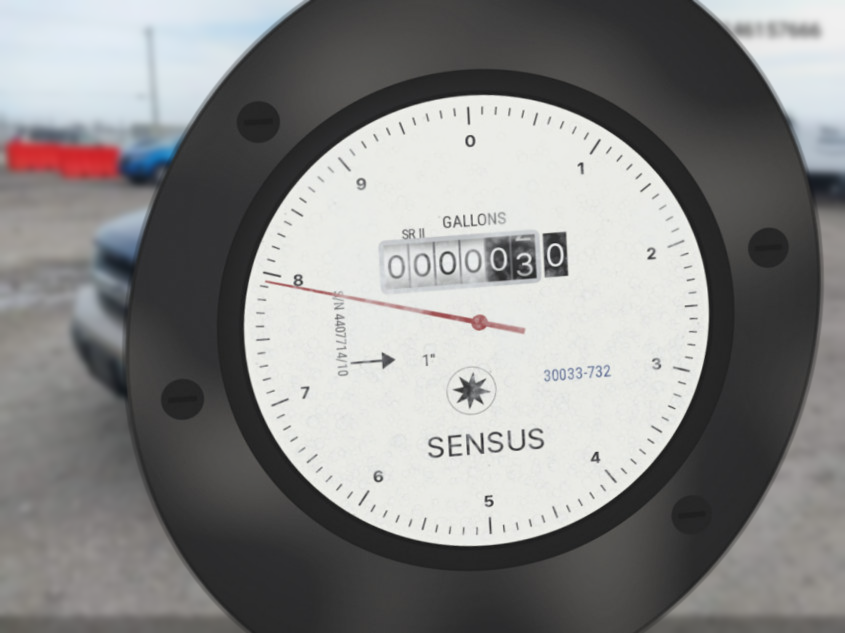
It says 27.9 gal
